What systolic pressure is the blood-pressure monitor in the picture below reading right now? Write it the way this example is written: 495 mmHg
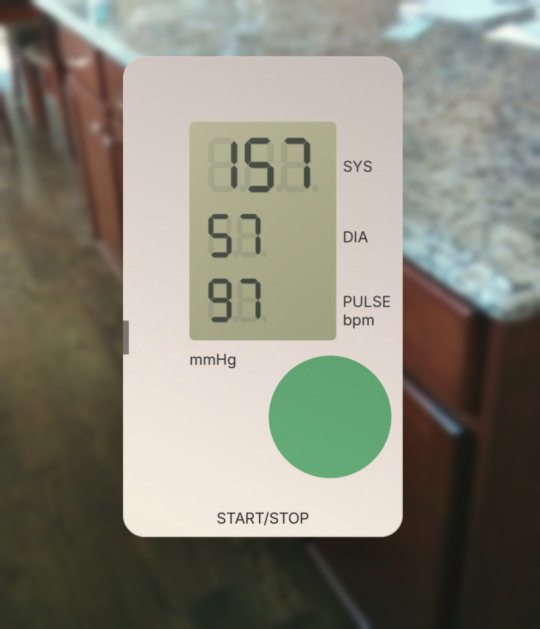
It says 157 mmHg
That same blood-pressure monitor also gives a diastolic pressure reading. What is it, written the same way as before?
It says 57 mmHg
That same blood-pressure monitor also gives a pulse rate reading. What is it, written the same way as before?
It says 97 bpm
